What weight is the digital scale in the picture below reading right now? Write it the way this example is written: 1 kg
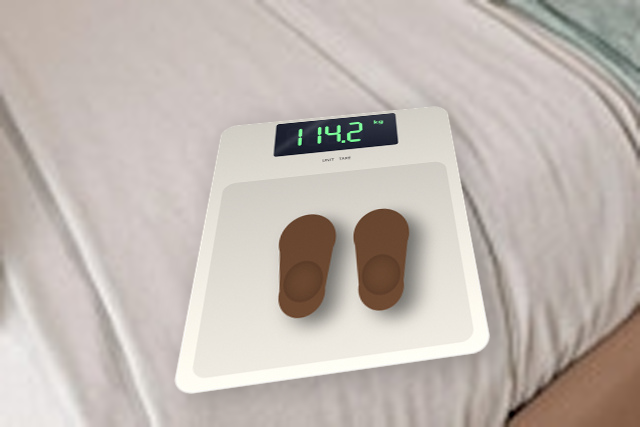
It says 114.2 kg
